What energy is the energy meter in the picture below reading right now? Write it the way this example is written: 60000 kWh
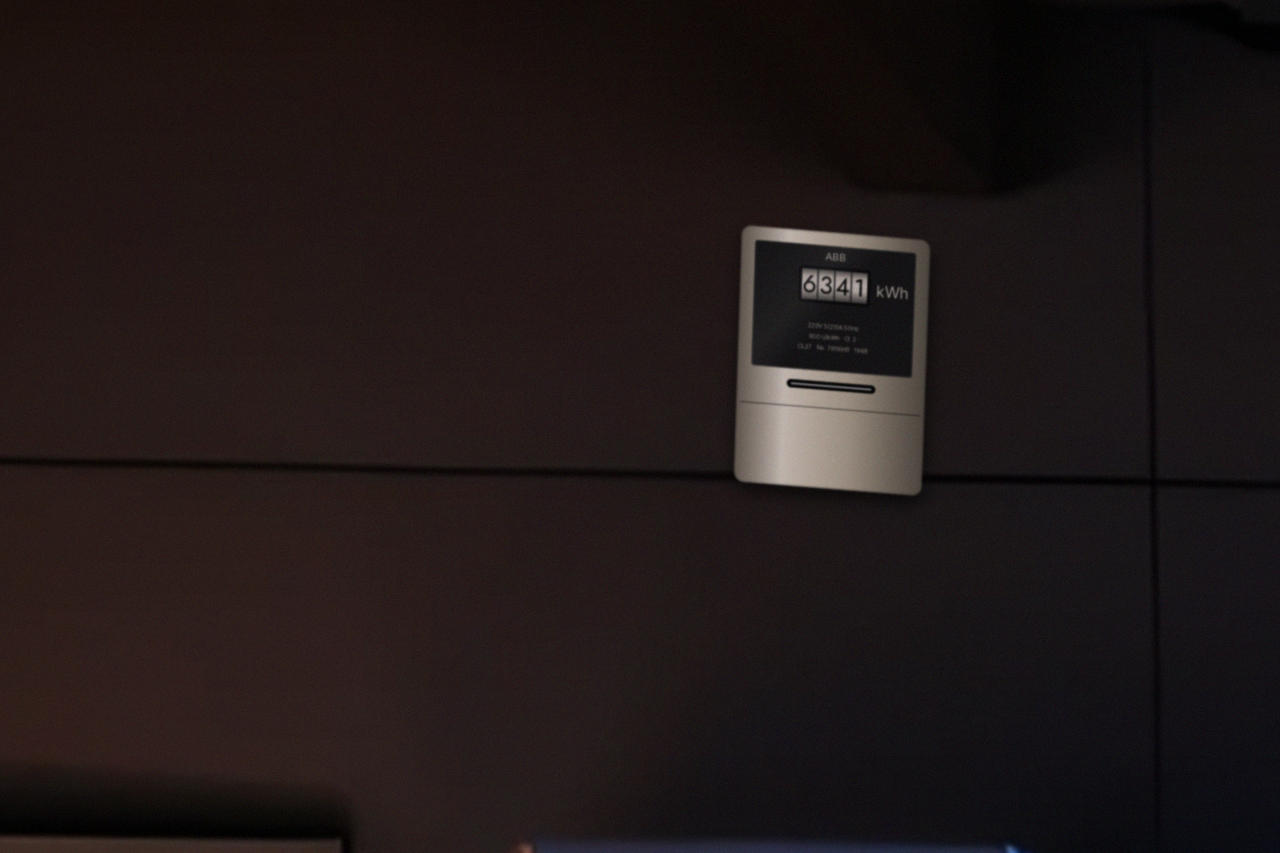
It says 6341 kWh
